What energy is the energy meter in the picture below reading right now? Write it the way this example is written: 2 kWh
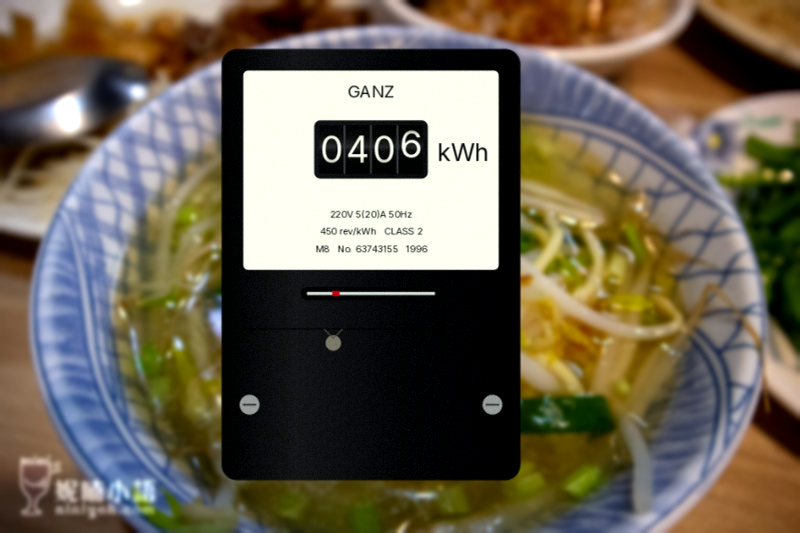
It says 406 kWh
